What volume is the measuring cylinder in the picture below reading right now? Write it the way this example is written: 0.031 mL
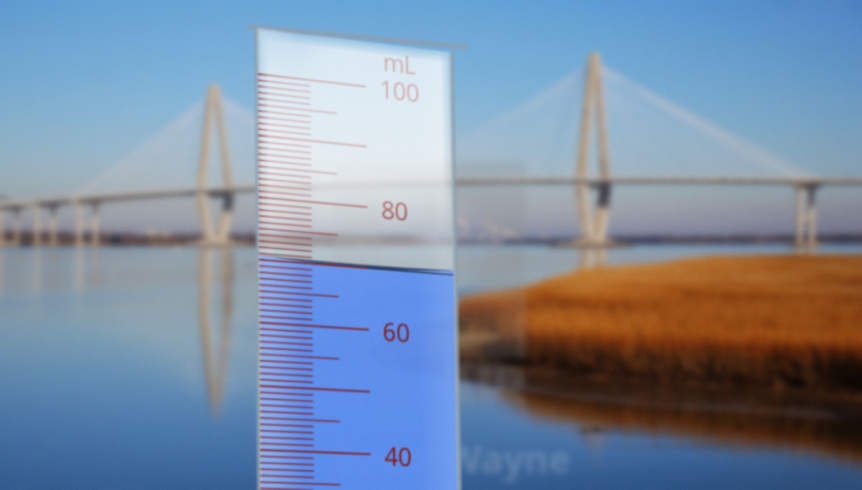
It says 70 mL
